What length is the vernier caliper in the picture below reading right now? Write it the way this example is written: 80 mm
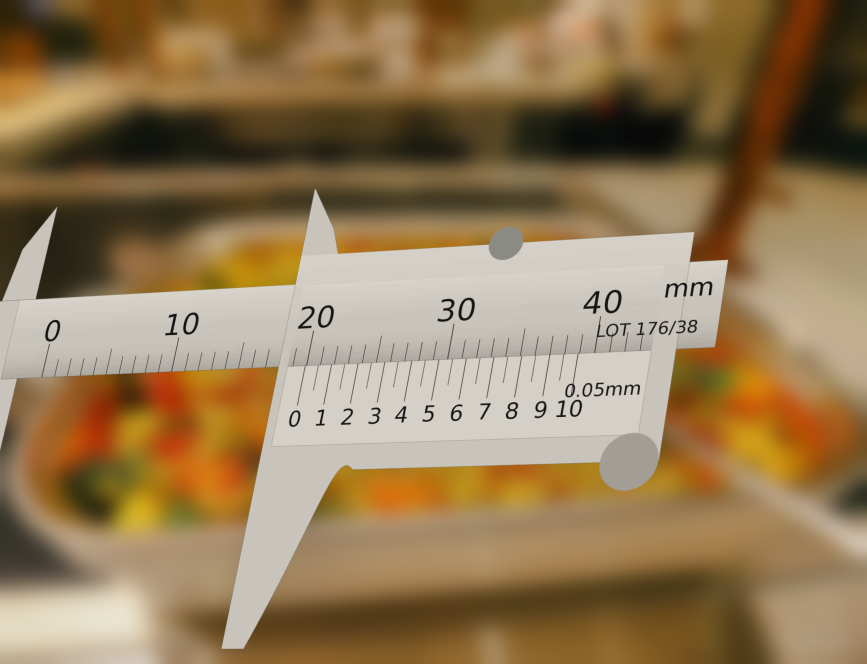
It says 19.9 mm
